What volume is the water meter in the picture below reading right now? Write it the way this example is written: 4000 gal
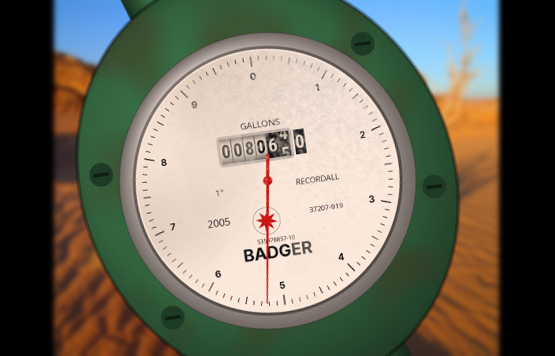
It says 80645.2 gal
